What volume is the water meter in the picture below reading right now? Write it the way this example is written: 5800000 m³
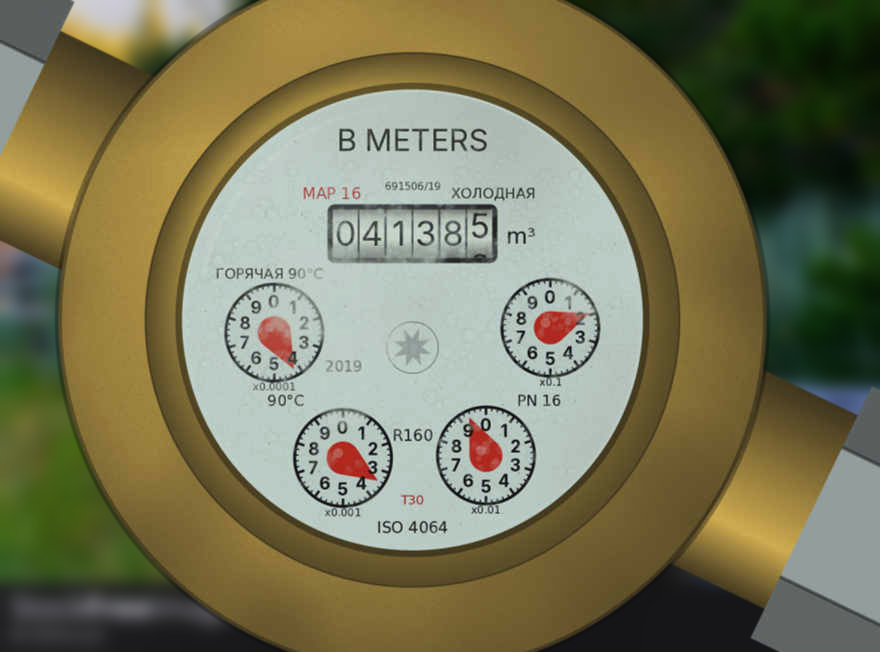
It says 41385.1934 m³
